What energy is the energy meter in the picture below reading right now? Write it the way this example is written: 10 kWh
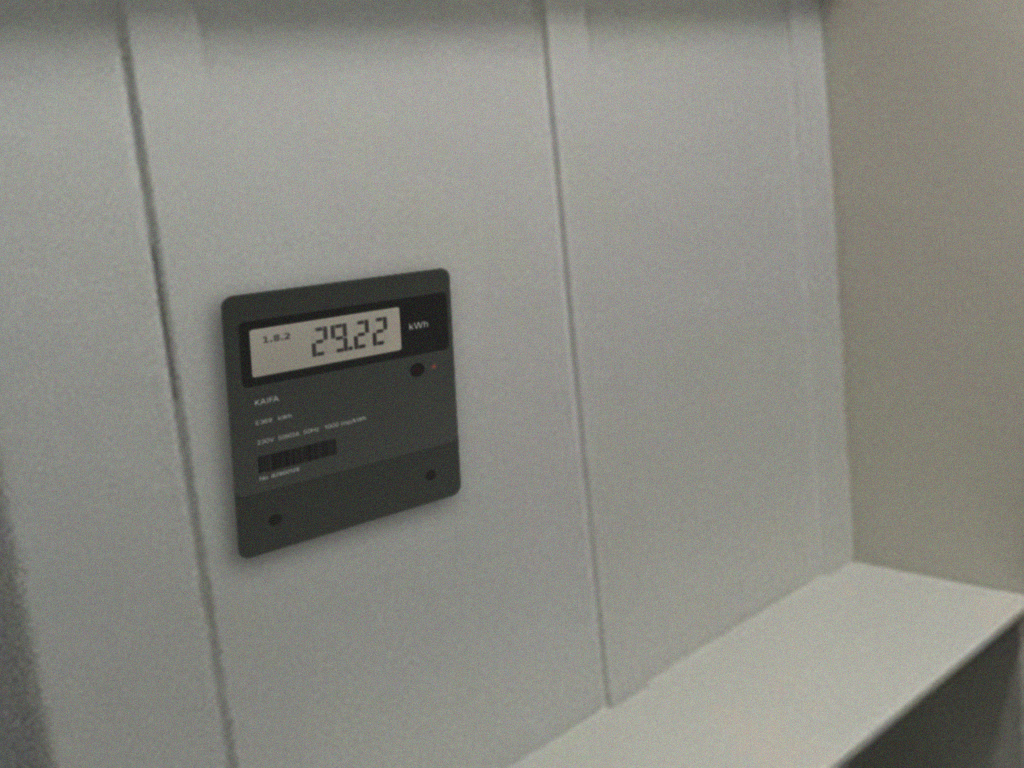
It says 29.22 kWh
